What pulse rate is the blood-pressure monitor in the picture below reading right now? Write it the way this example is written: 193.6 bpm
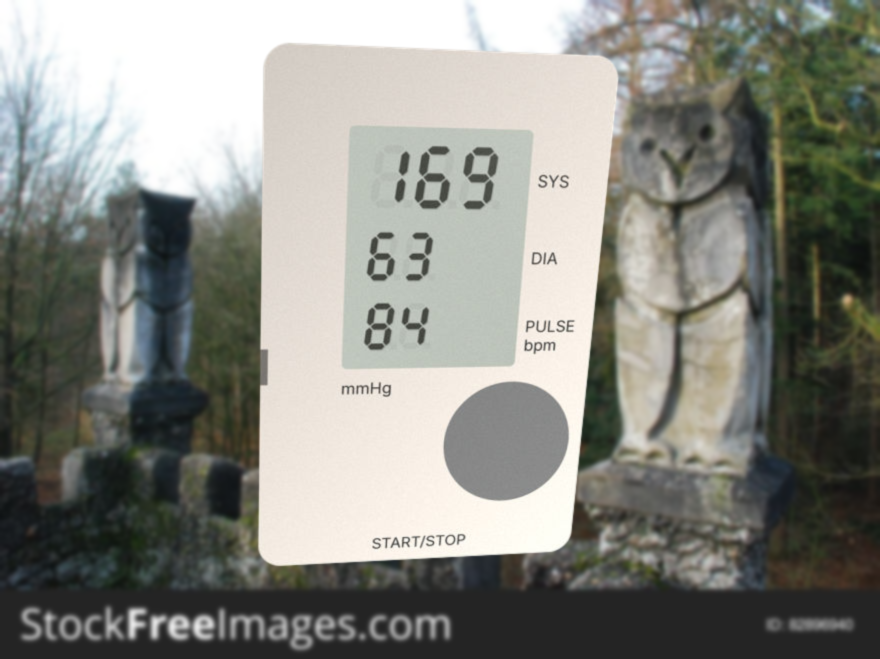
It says 84 bpm
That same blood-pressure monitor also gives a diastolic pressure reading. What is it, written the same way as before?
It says 63 mmHg
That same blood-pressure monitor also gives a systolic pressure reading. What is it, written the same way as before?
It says 169 mmHg
